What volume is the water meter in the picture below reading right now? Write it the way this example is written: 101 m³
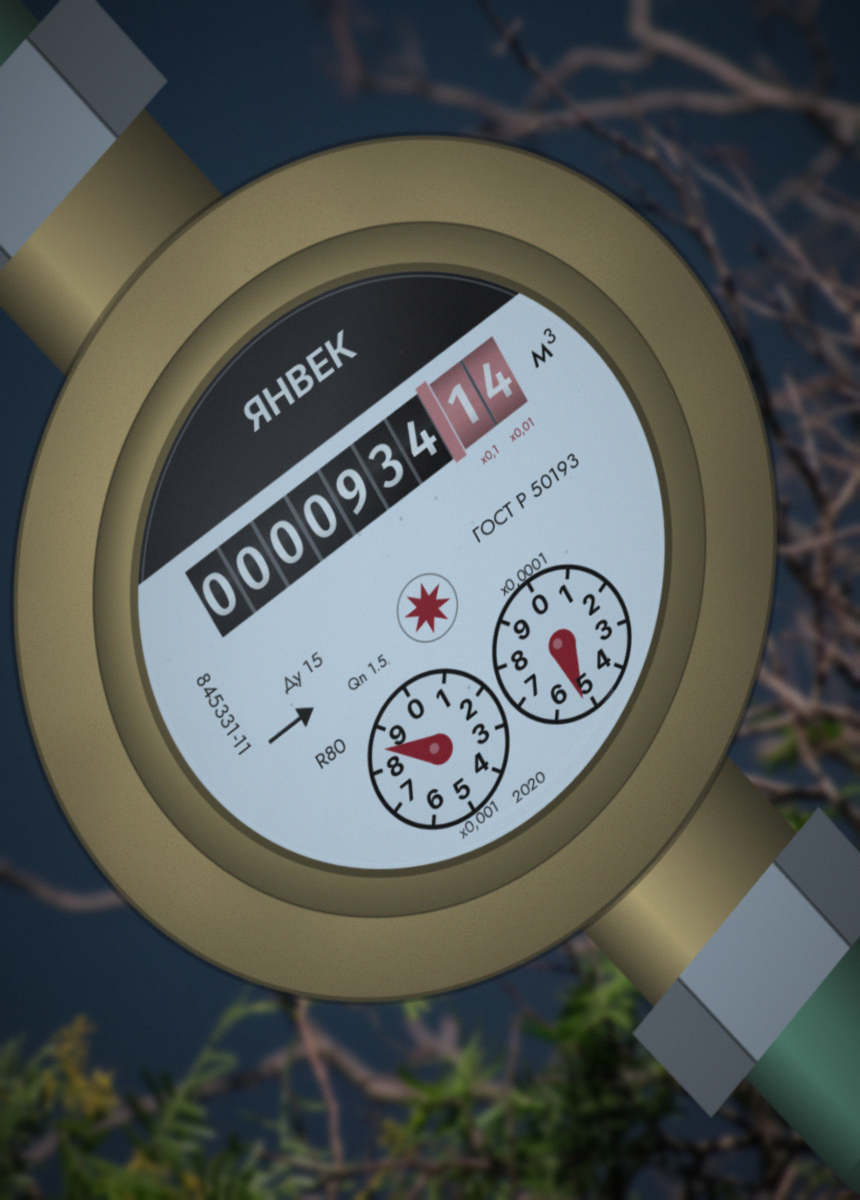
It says 934.1485 m³
